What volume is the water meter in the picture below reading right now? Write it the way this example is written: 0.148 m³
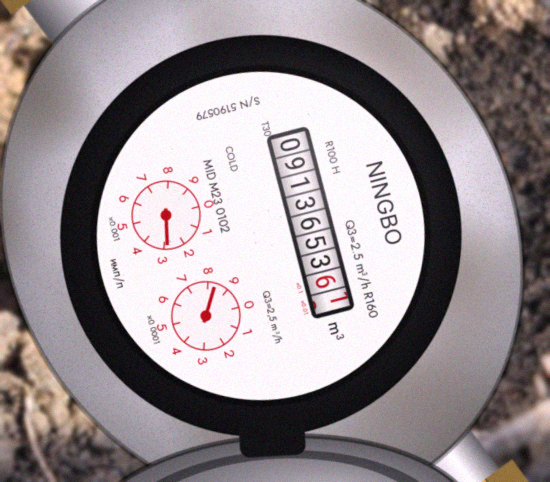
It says 913653.6128 m³
